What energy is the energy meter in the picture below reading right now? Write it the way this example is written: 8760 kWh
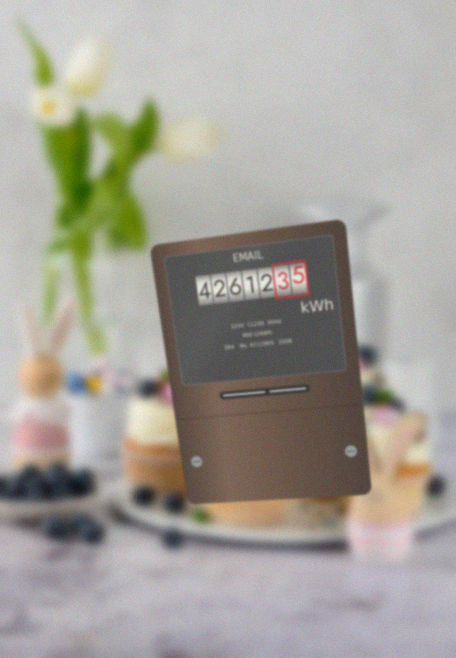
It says 42612.35 kWh
